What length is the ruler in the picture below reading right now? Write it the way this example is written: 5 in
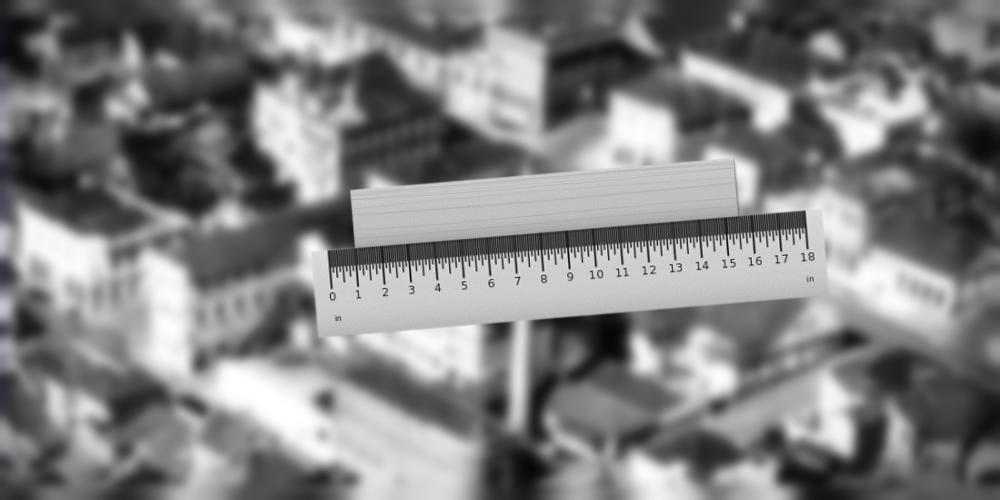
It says 14.5 in
